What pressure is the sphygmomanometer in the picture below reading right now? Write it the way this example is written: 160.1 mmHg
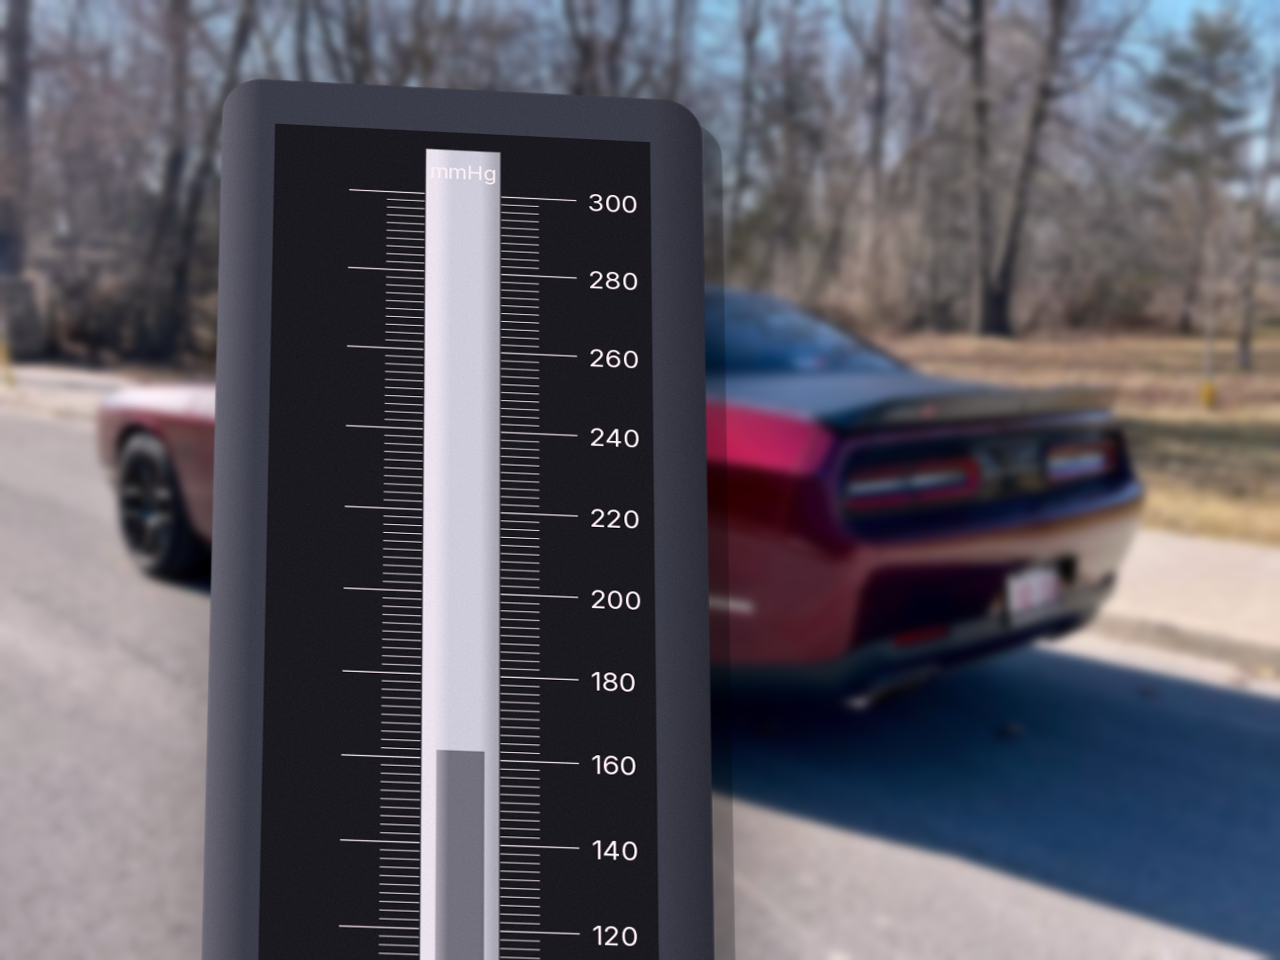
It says 162 mmHg
